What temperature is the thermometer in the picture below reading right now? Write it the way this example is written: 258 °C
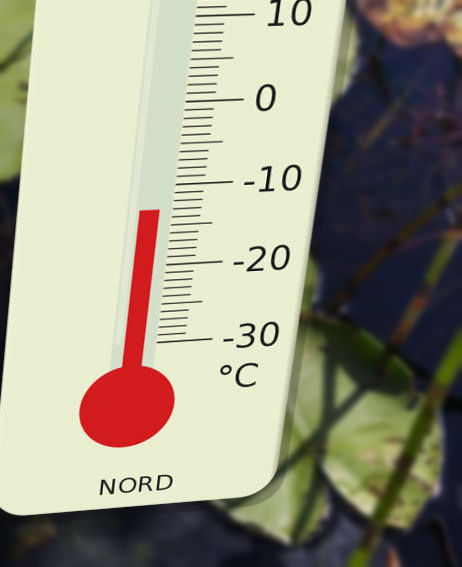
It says -13 °C
